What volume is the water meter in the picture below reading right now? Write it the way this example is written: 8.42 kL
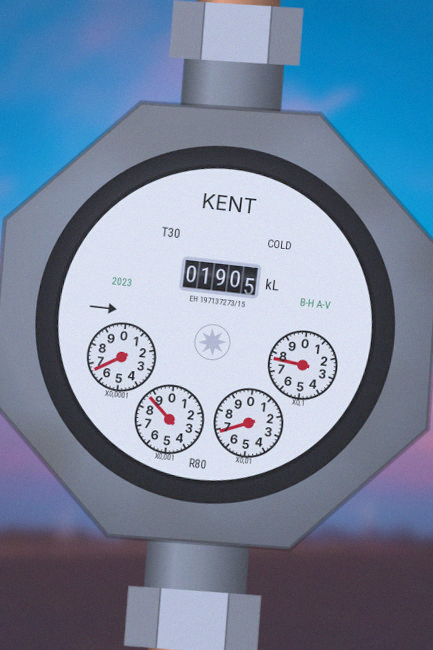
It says 1904.7686 kL
